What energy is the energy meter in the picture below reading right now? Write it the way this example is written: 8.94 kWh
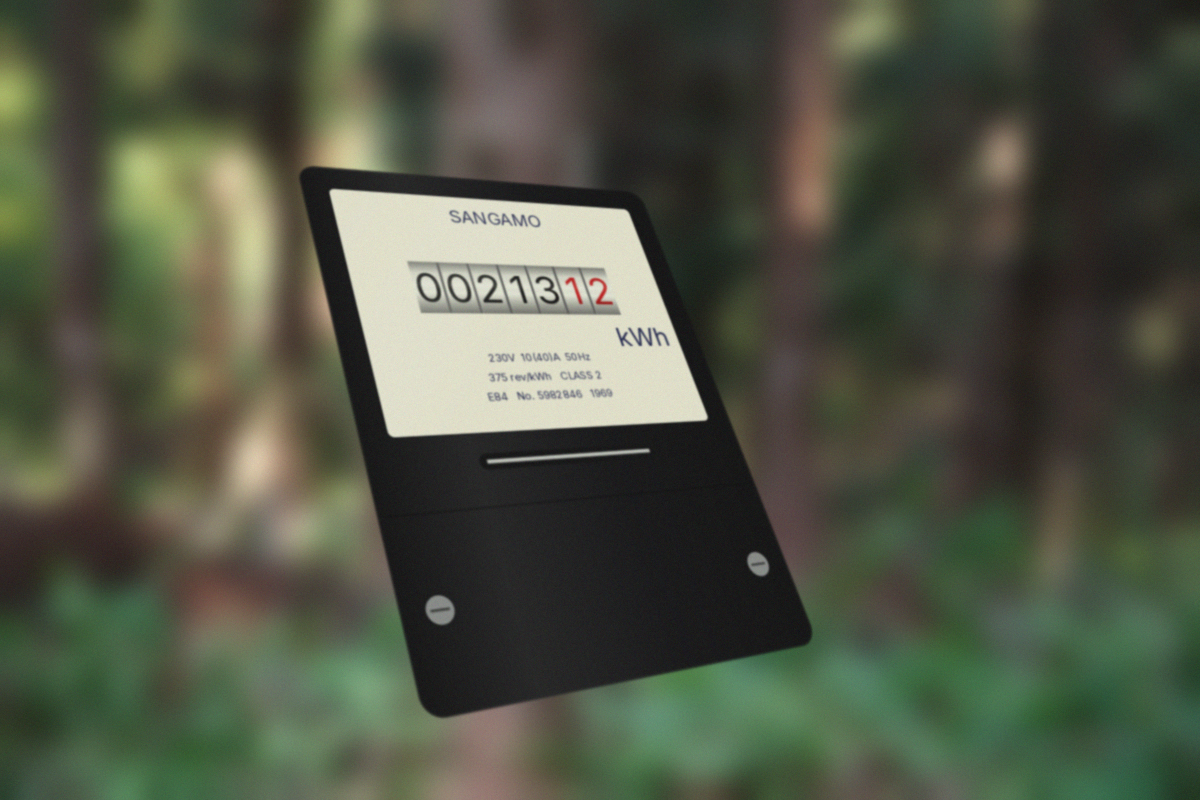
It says 213.12 kWh
